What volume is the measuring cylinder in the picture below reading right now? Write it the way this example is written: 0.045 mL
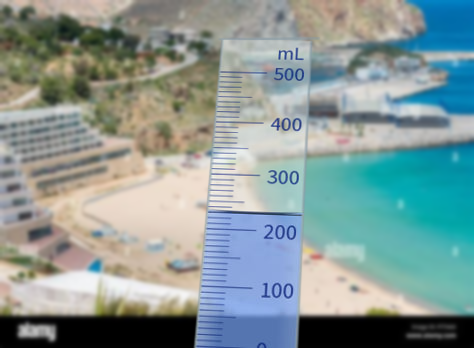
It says 230 mL
